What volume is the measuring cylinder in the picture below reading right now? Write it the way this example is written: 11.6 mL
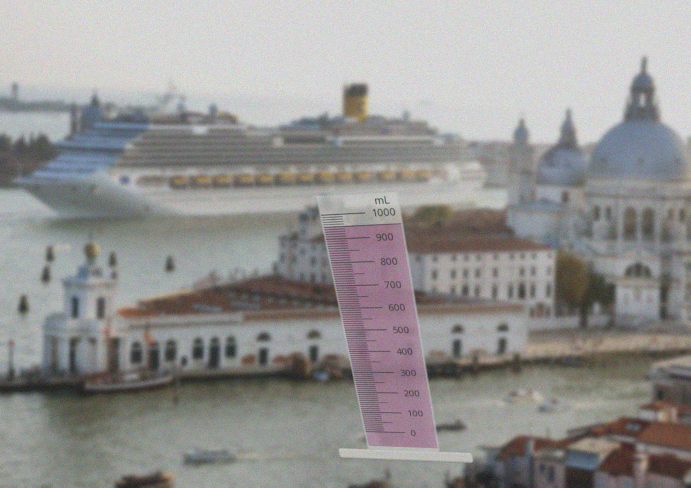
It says 950 mL
